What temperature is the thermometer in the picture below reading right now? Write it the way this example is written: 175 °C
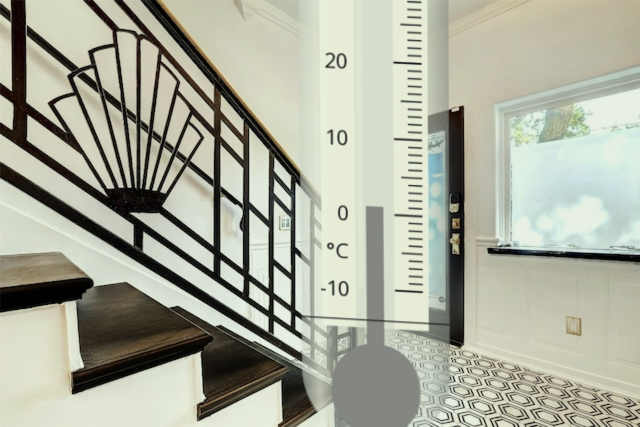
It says 1 °C
